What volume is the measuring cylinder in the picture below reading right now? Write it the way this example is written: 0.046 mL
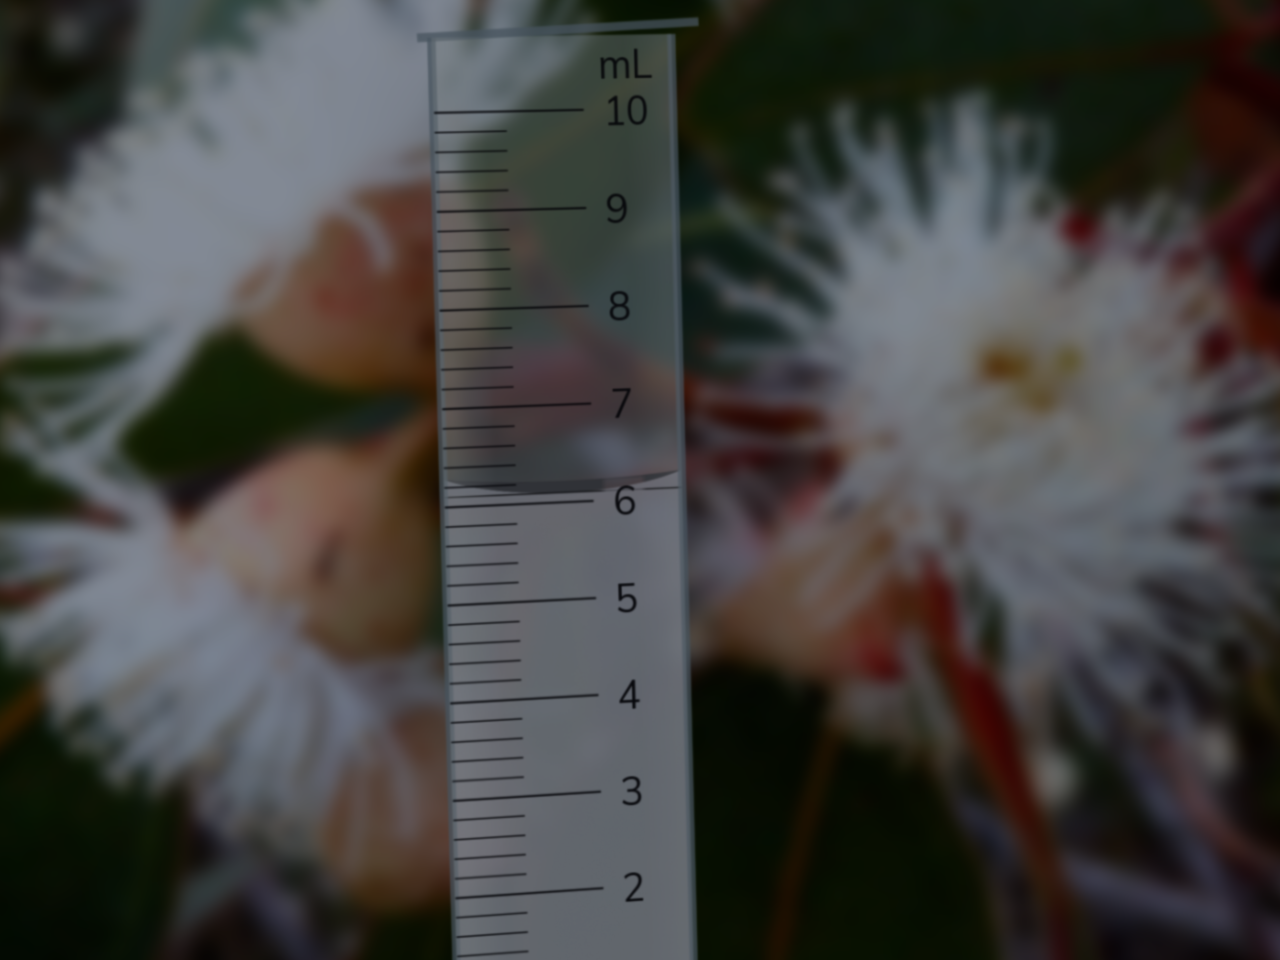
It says 6.1 mL
